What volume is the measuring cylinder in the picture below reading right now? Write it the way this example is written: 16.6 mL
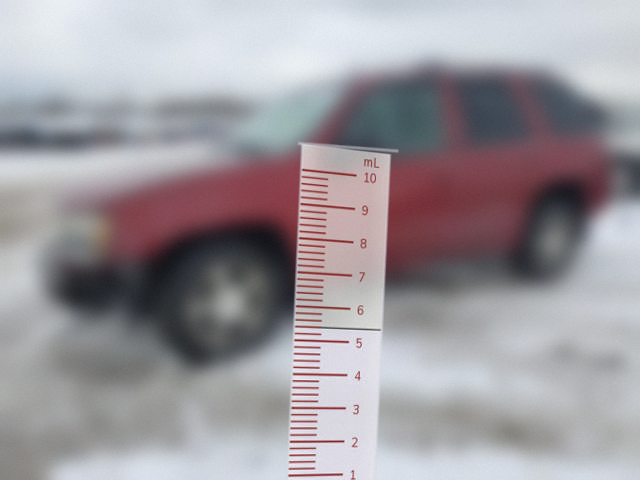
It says 5.4 mL
